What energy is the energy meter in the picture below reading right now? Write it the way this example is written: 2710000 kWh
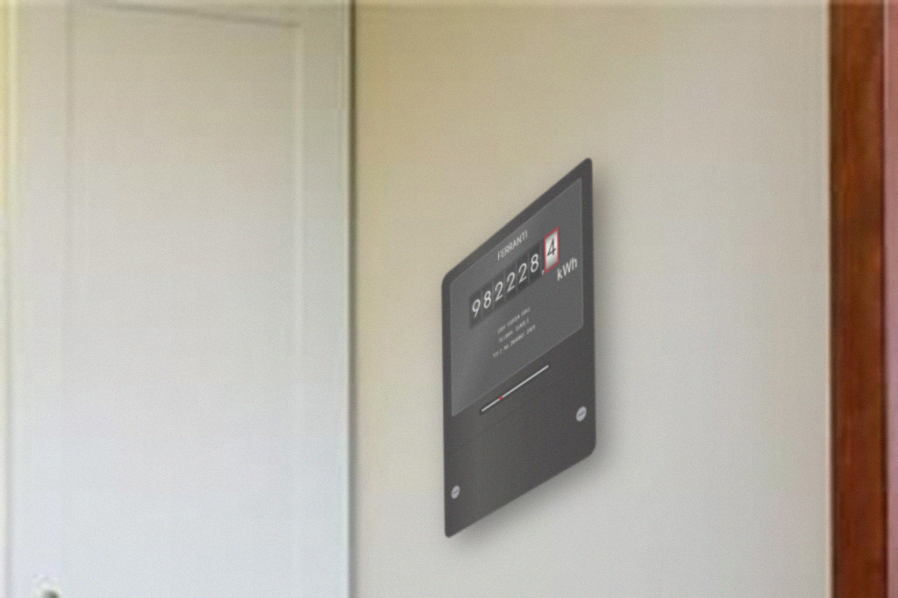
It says 982228.4 kWh
